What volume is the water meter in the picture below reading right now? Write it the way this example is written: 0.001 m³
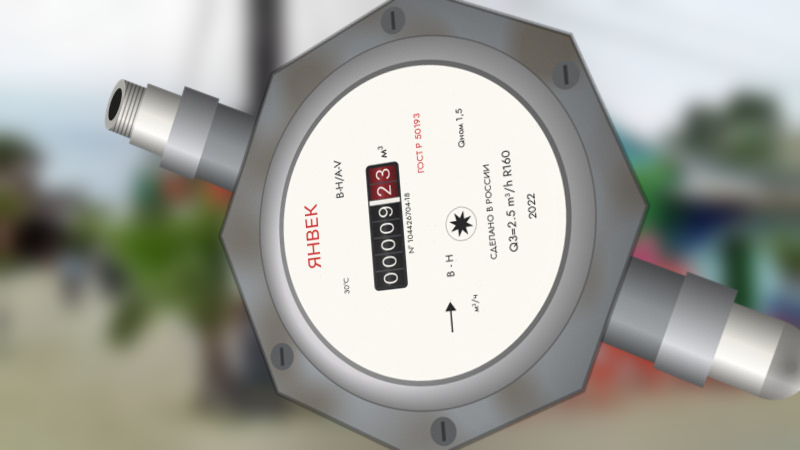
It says 9.23 m³
